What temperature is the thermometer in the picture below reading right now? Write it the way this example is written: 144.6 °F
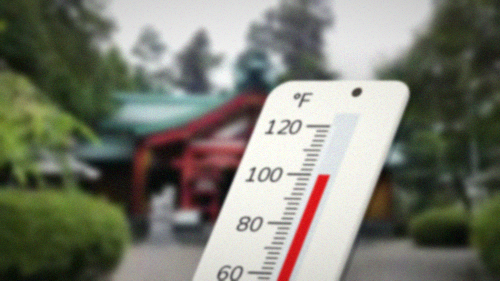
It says 100 °F
